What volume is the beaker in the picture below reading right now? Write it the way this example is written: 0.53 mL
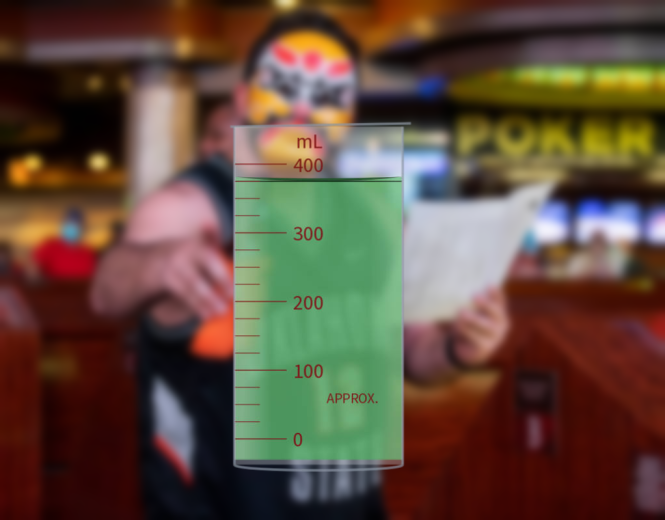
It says 375 mL
